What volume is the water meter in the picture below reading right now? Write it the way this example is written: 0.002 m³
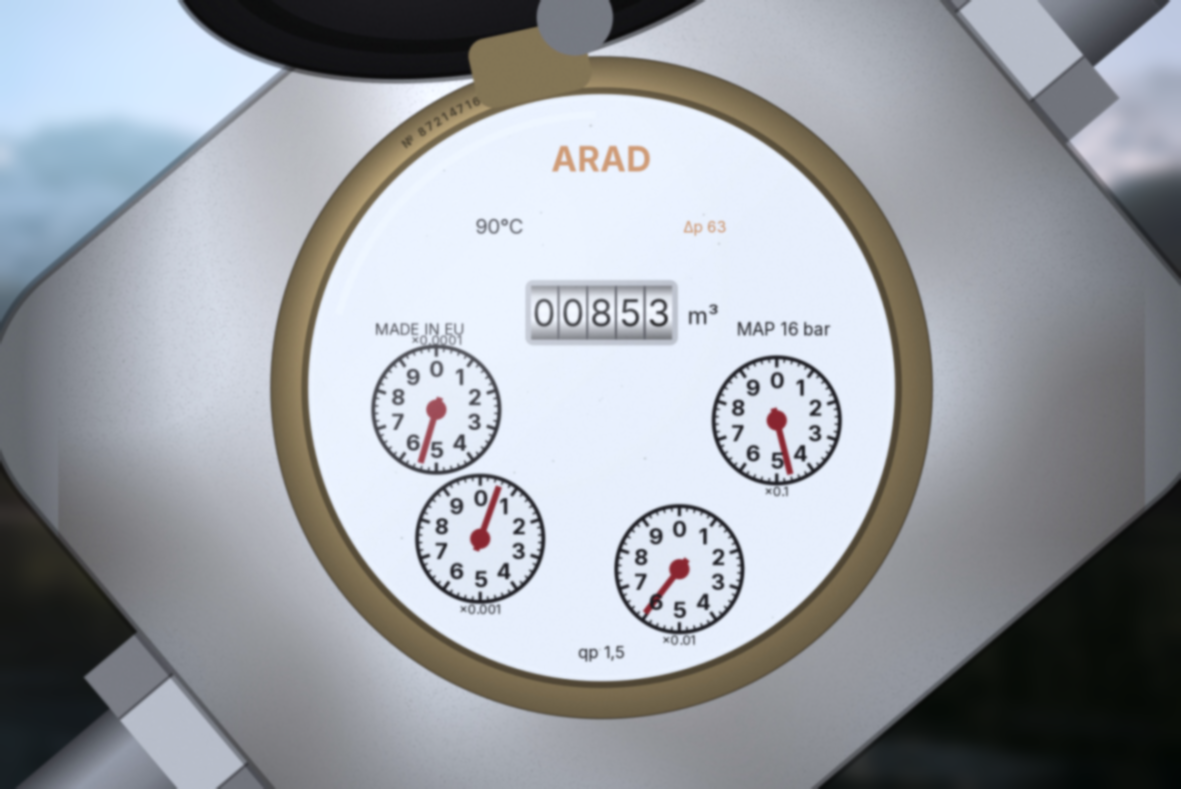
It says 853.4605 m³
